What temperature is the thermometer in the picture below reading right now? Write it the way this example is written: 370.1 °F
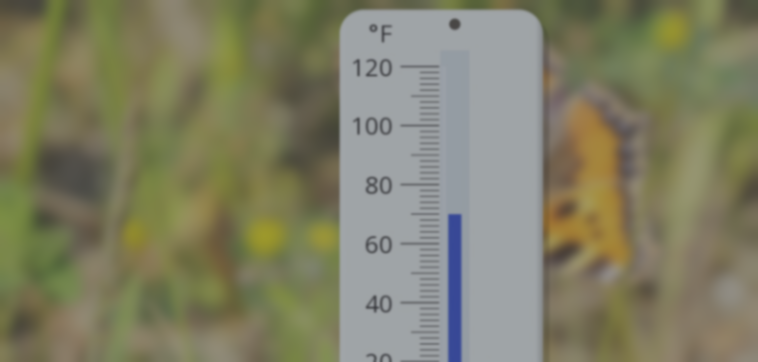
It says 70 °F
